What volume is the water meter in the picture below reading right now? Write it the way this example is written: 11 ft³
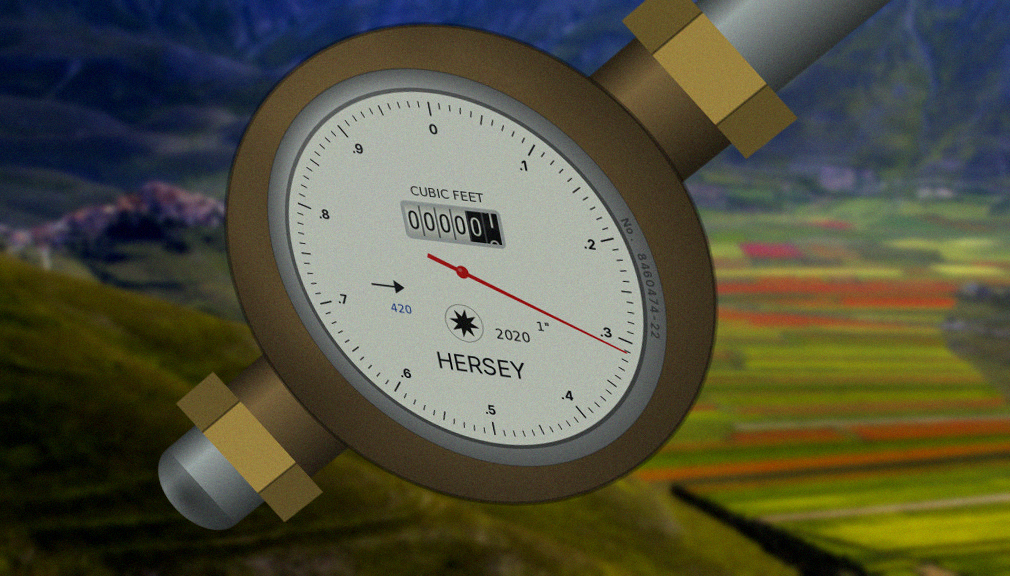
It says 1.31 ft³
